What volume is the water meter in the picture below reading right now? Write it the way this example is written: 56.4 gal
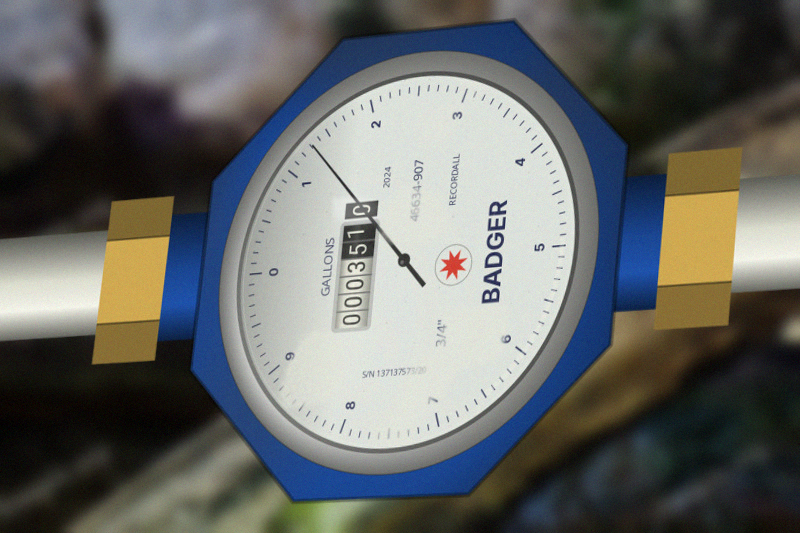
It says 3511.3 gal
